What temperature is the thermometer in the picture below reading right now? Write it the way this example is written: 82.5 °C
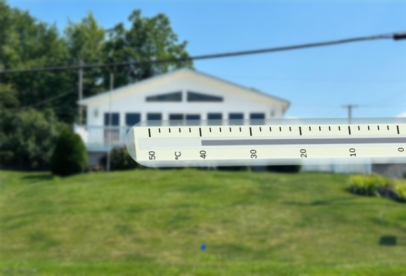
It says 40 °C
